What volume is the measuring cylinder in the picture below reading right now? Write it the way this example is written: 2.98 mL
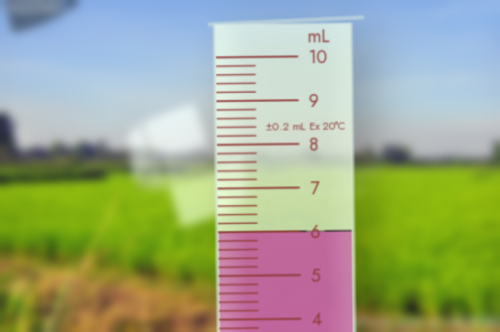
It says 6 mL
